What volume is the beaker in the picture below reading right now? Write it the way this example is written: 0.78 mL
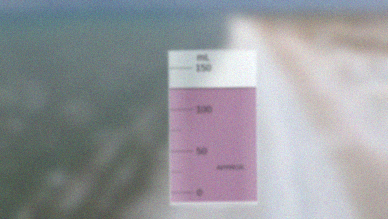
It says 125 mL
